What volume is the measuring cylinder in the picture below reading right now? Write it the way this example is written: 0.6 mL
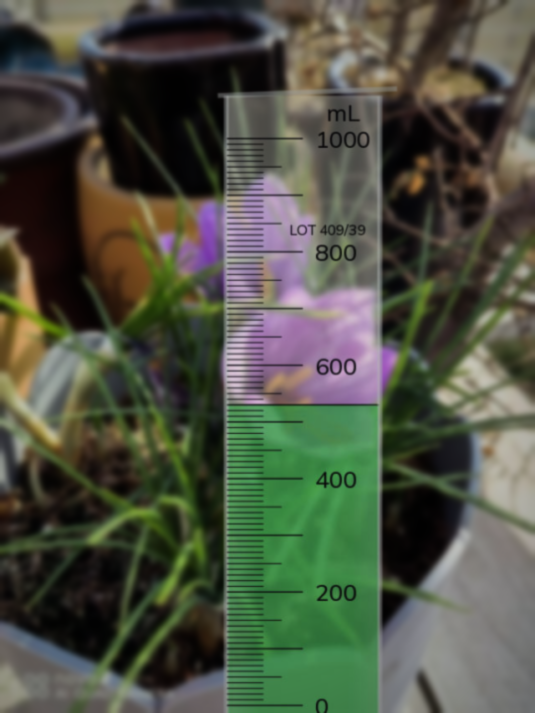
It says 530 mL
